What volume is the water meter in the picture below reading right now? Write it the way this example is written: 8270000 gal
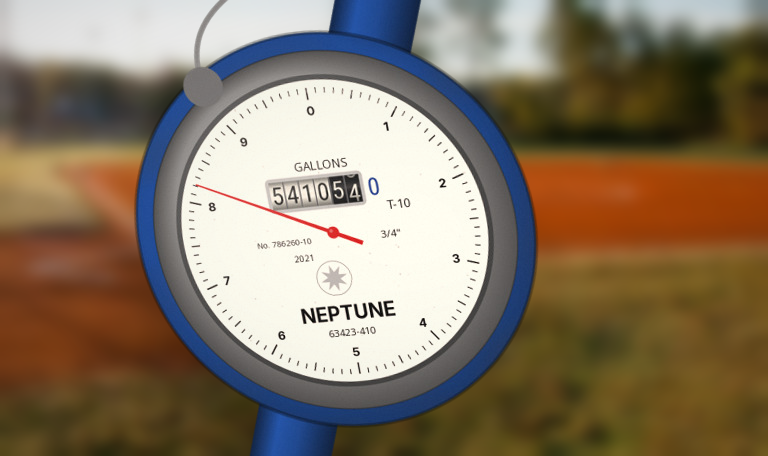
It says 5410538.2 gal
